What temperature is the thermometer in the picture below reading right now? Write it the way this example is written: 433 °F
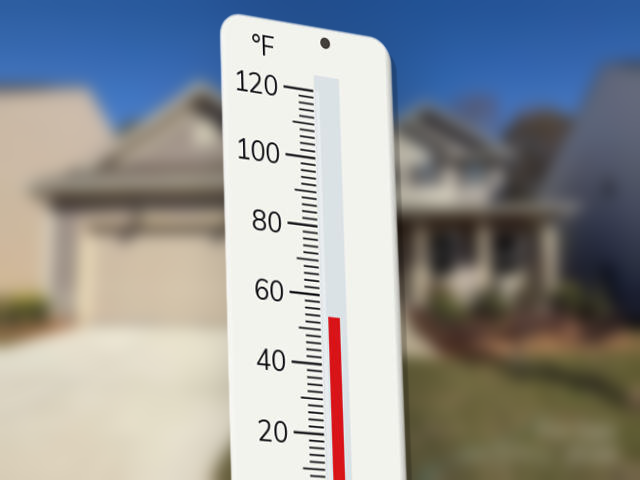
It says 54 °F
